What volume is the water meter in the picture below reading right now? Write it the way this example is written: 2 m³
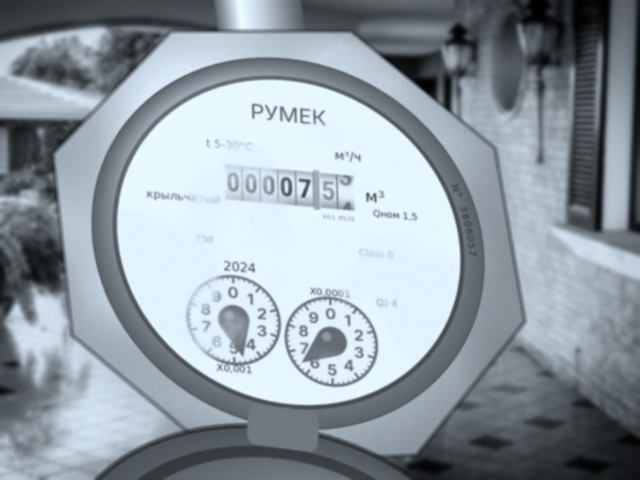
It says 7.5346 m³
